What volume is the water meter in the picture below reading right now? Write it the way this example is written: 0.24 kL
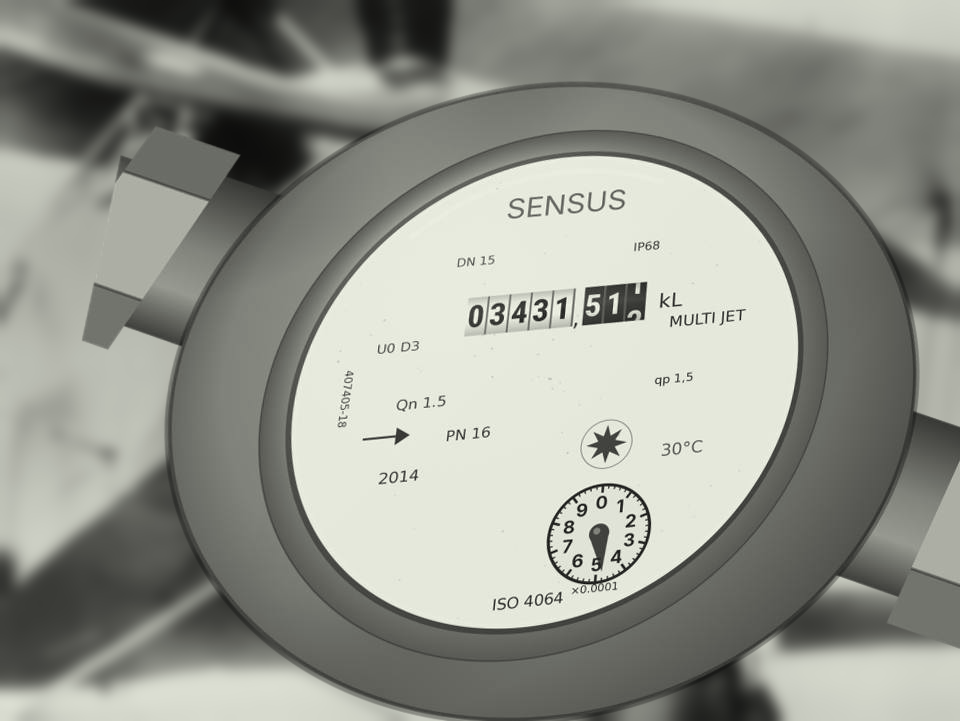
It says 3431.5114 kL
